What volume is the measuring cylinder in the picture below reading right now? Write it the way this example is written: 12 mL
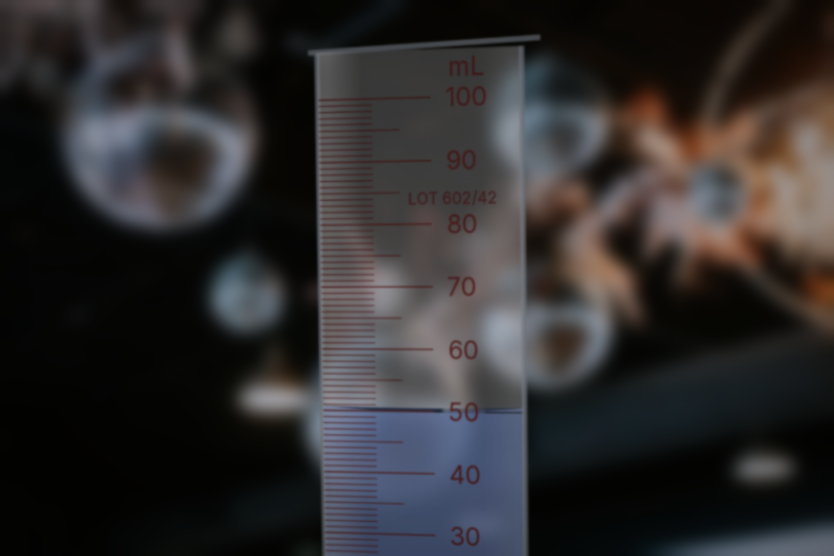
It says 50 mL
